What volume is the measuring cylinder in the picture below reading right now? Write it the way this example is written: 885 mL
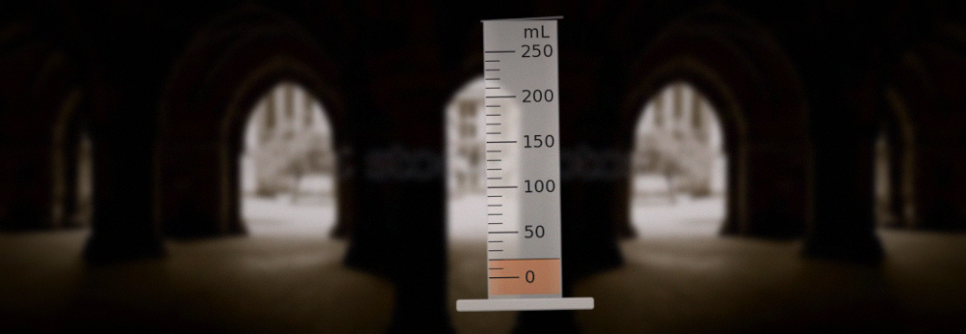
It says 20 mL
